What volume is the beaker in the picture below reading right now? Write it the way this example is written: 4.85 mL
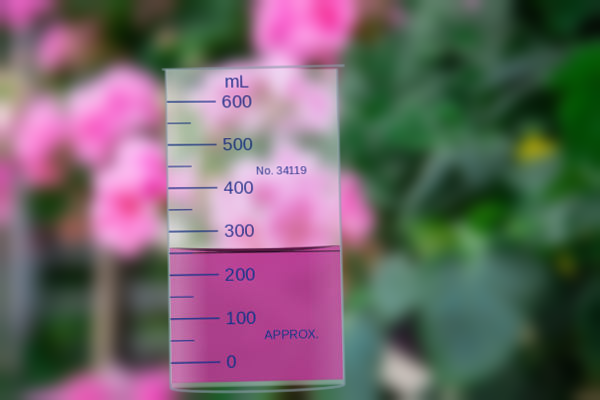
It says 250 mL
